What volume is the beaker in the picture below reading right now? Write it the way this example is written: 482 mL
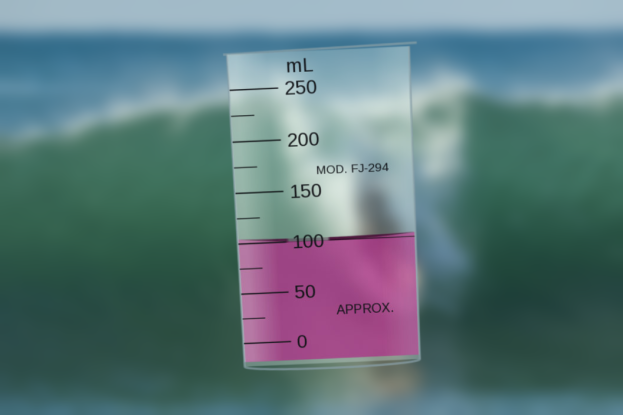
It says 100 mL
